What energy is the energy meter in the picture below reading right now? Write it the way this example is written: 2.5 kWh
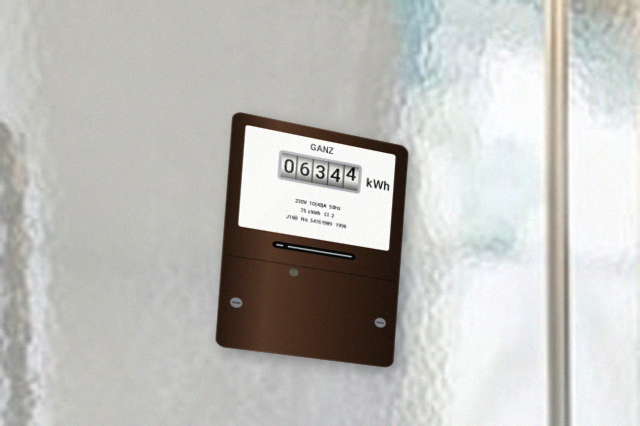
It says 6344 kWh
